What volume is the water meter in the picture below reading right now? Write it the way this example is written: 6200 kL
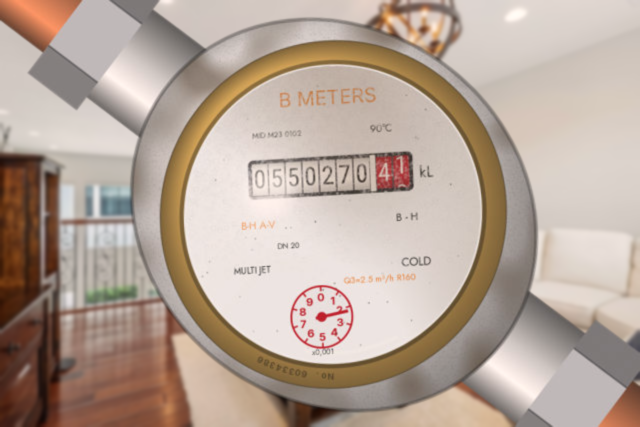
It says 550270.412 kL
